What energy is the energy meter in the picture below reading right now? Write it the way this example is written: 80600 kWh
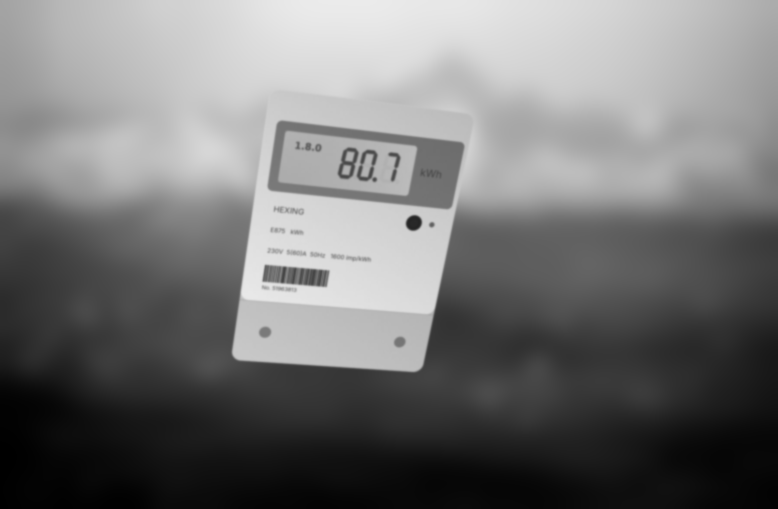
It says 80.7 kWh
